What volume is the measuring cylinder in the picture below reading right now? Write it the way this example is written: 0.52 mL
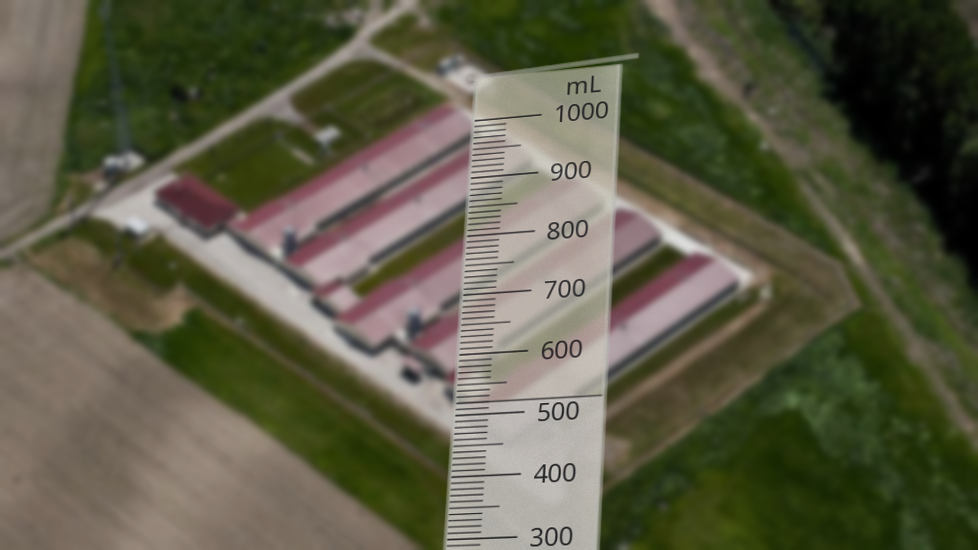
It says 520 mL
